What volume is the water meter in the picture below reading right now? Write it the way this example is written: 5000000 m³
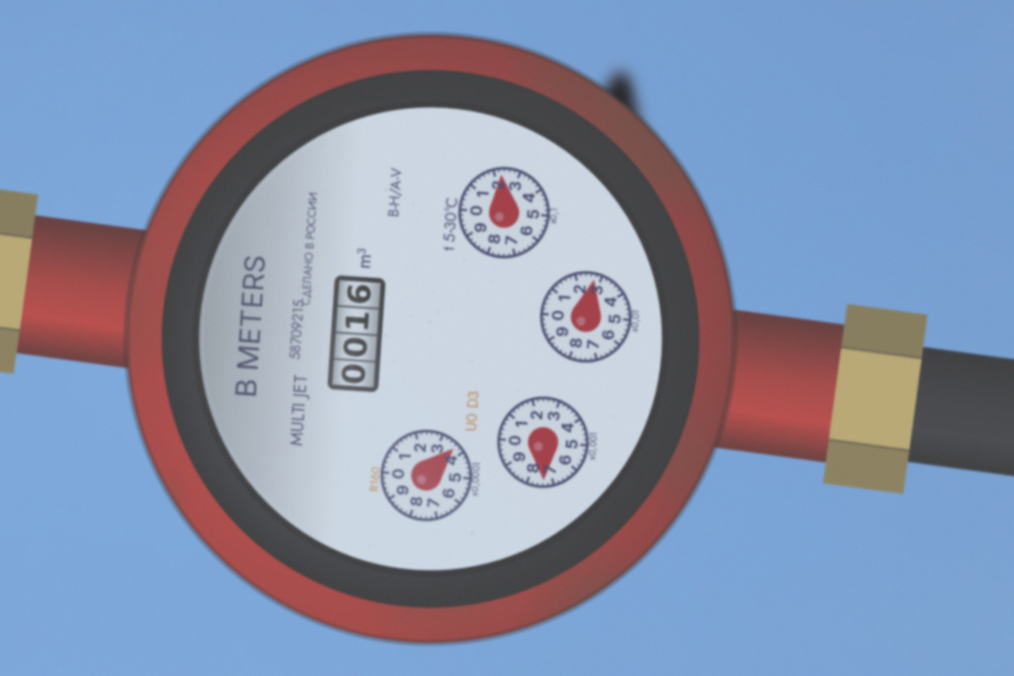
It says 16.2273 m³
